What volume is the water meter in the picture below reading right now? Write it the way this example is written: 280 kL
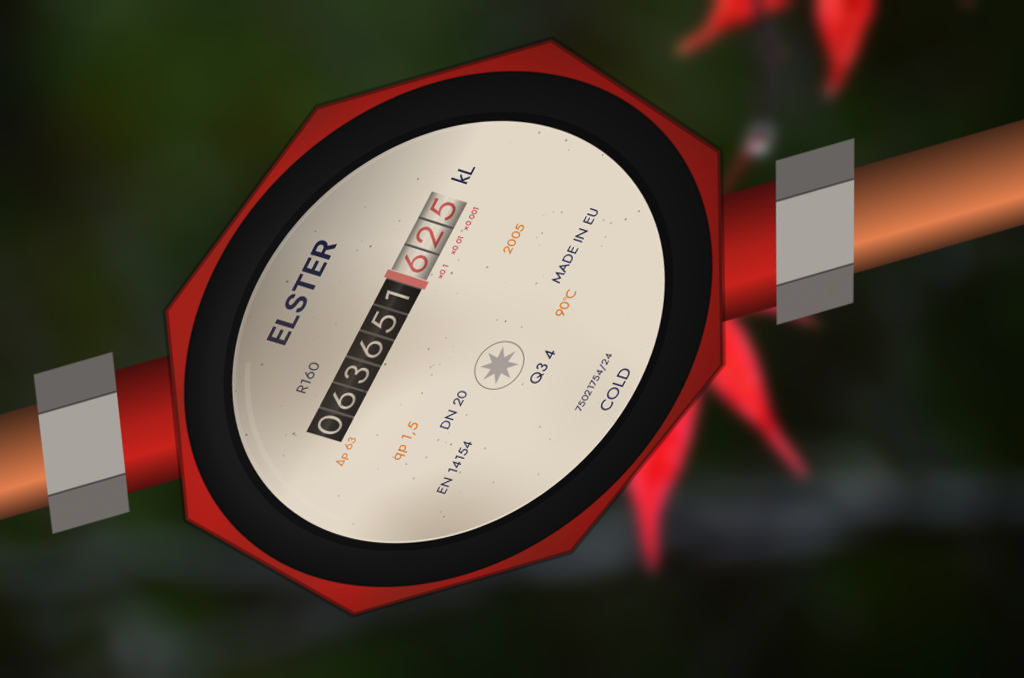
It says 63651.625 kL
